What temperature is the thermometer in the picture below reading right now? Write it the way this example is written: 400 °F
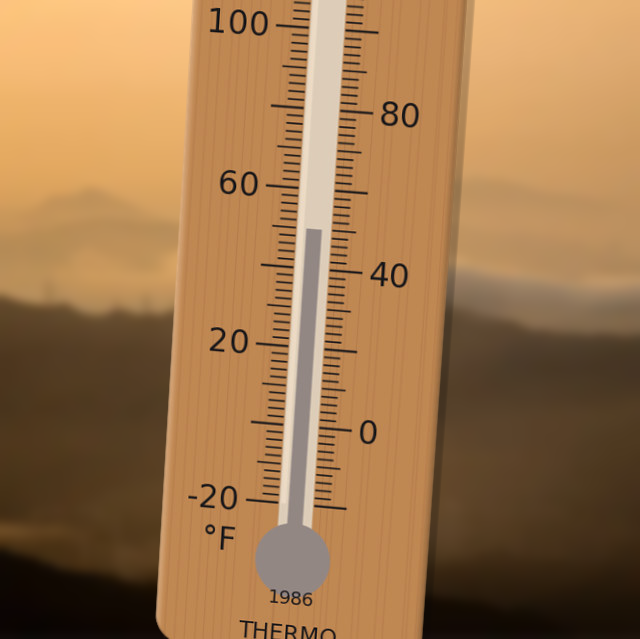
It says 50 °F
